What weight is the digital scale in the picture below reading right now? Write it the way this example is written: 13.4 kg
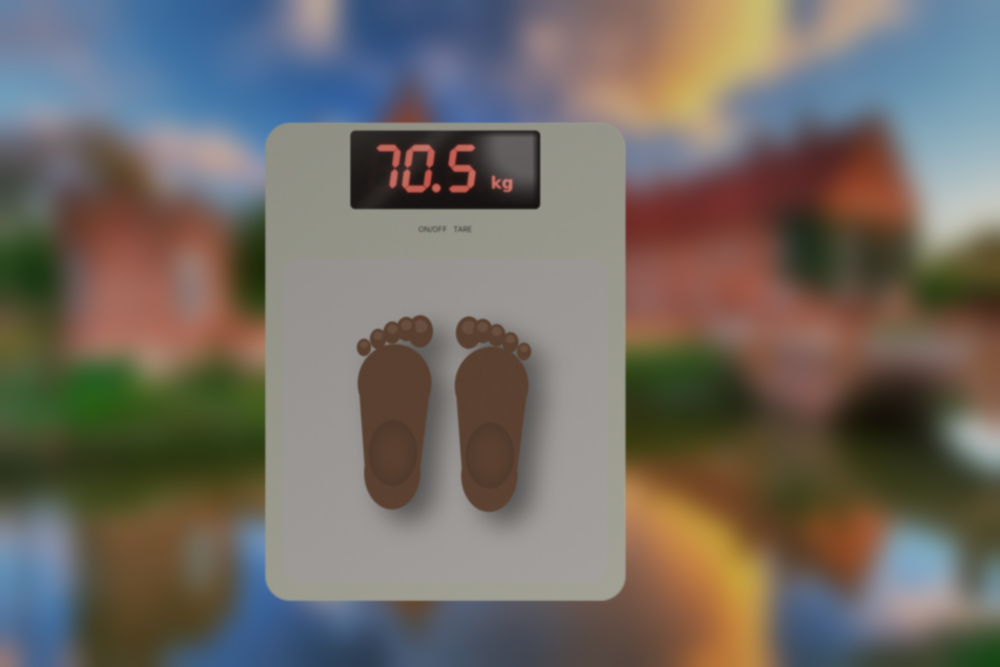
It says 70.5 kg
